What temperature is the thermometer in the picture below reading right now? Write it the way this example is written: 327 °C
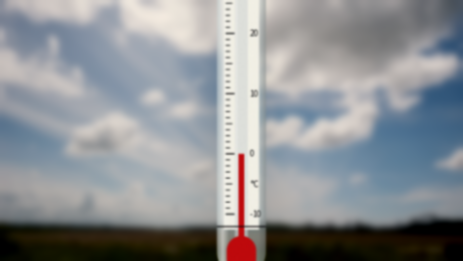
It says 0 °C
